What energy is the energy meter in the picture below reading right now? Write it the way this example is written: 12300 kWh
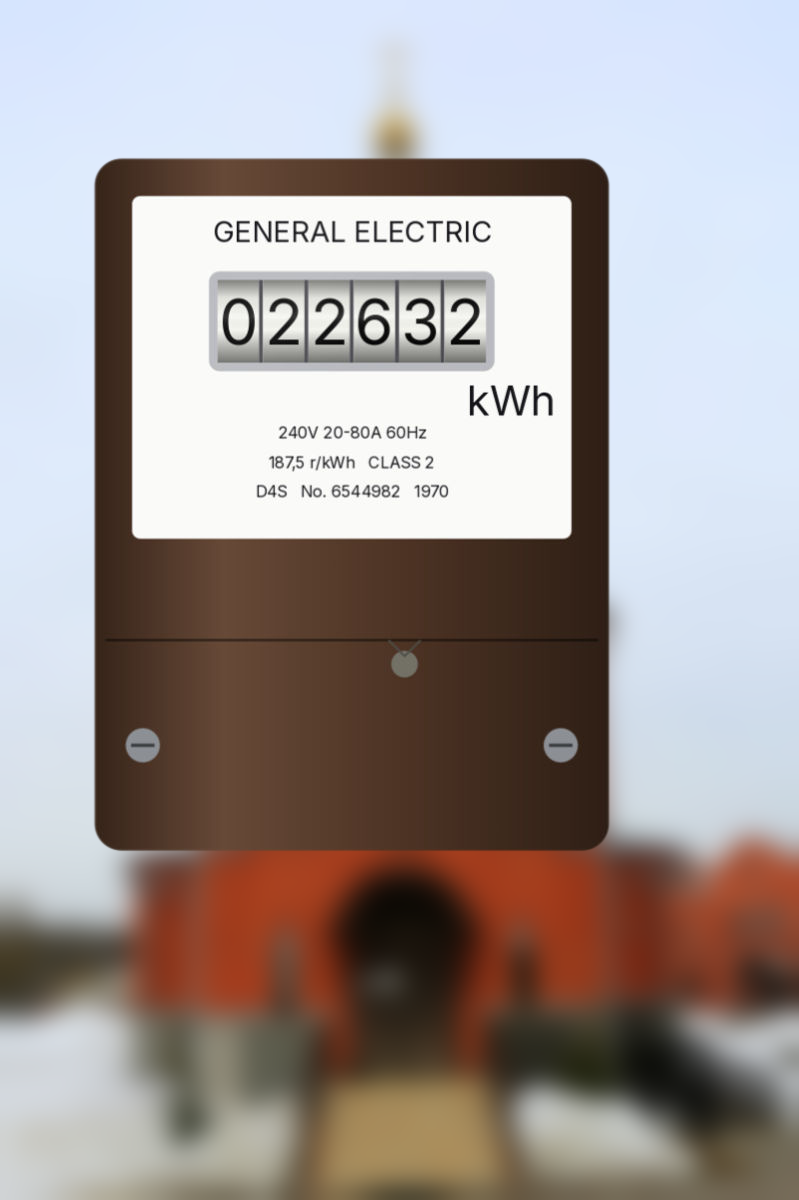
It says 22632 kWh
